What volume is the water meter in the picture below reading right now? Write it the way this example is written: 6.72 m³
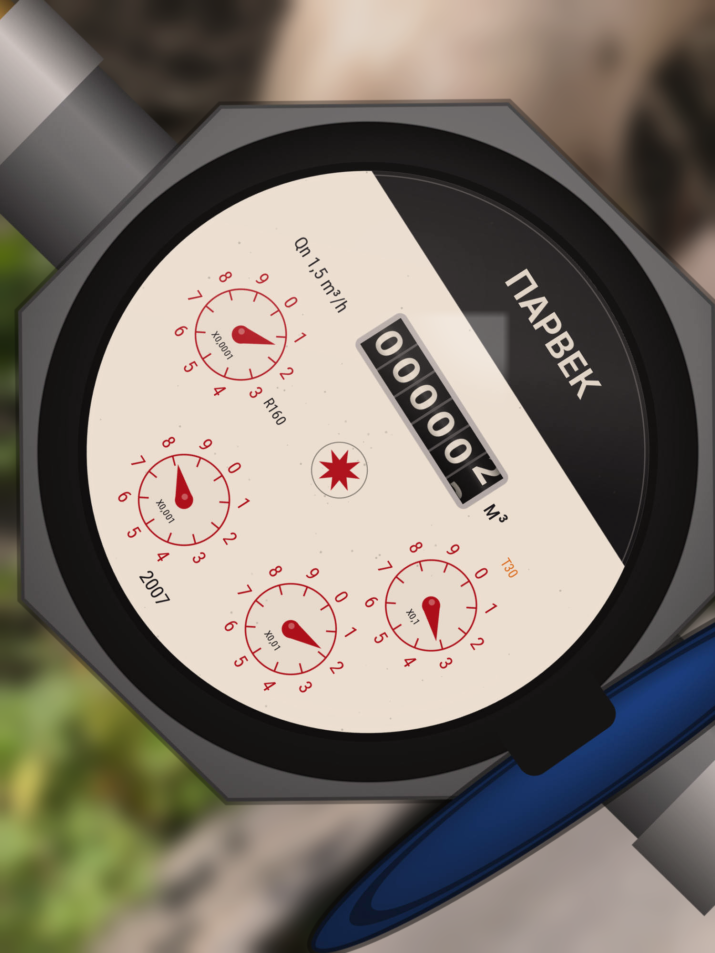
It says 2.3181 m³
